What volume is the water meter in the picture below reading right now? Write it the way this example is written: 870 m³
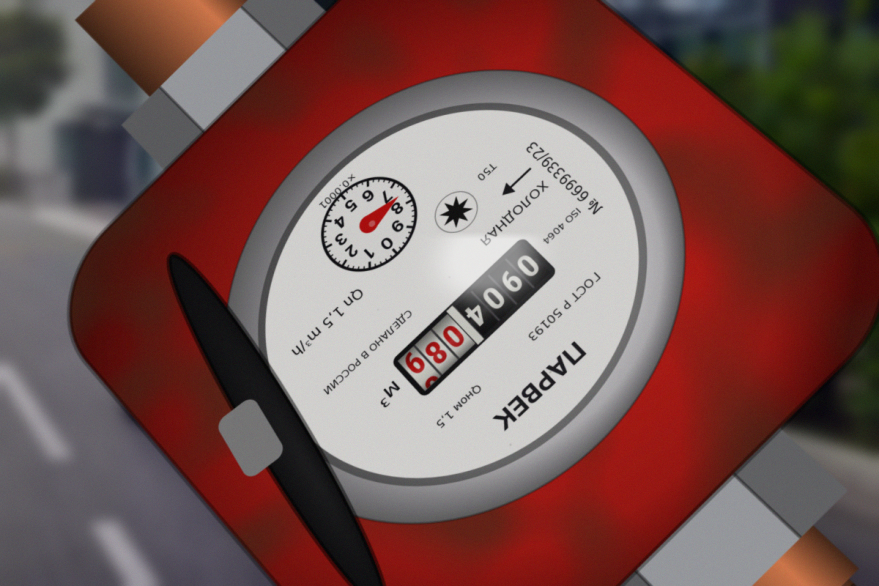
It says 904.0887 m³
